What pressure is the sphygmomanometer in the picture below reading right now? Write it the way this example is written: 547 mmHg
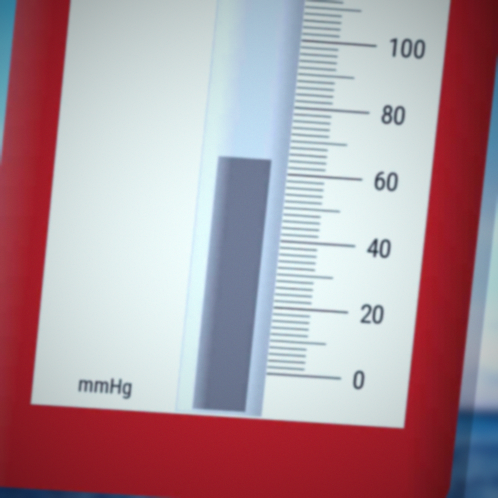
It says 64 mmHg
